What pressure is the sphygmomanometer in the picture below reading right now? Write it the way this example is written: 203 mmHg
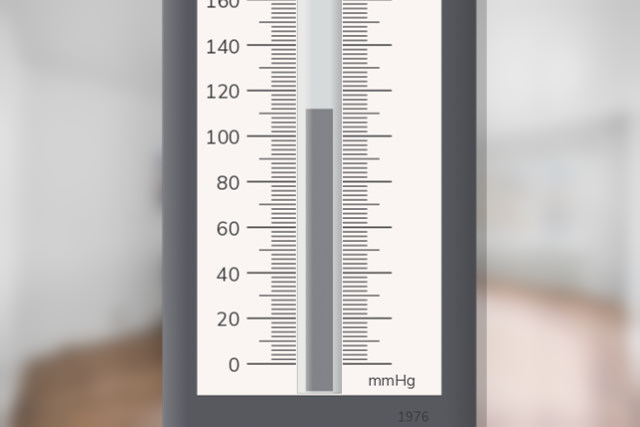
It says 112 mmHg
